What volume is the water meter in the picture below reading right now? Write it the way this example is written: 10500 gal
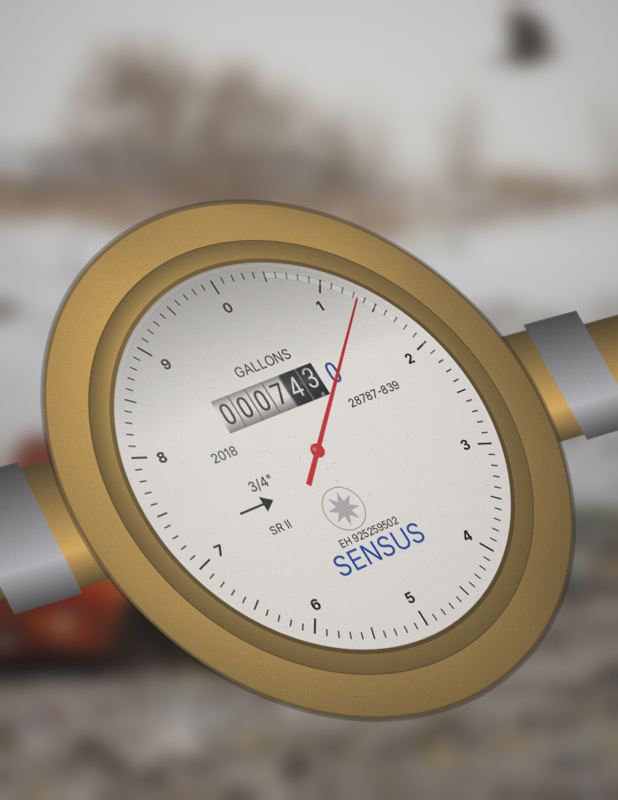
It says 7431.3 gal
